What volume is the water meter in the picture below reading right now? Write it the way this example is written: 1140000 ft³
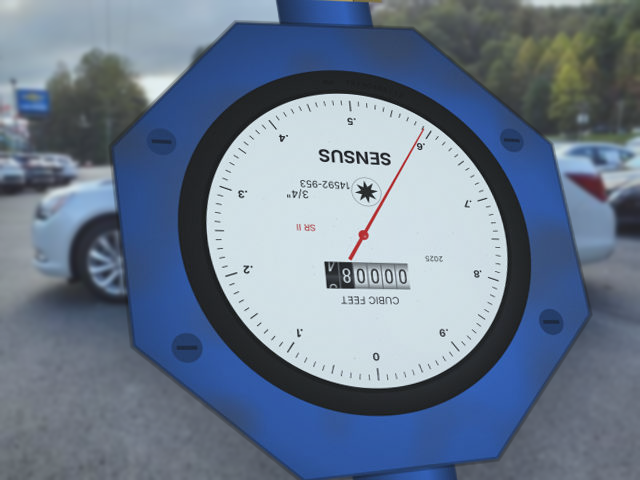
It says 83.59 ft³
